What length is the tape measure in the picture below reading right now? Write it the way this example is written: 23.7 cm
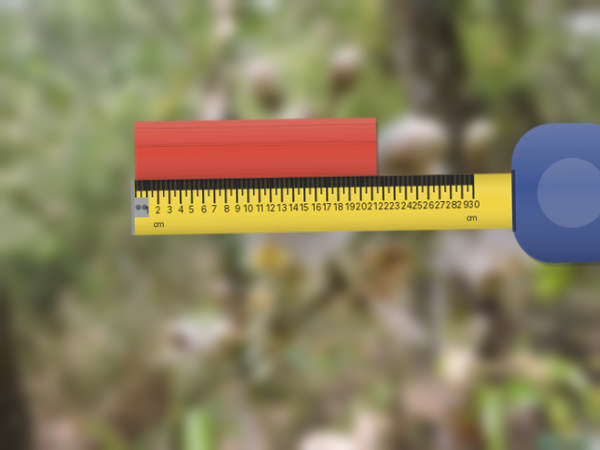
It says 21.5 cm
